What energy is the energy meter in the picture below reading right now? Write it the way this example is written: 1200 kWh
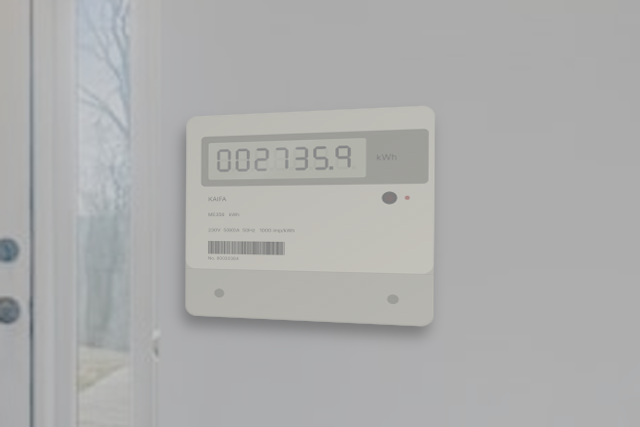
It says 2735.9 kWh
